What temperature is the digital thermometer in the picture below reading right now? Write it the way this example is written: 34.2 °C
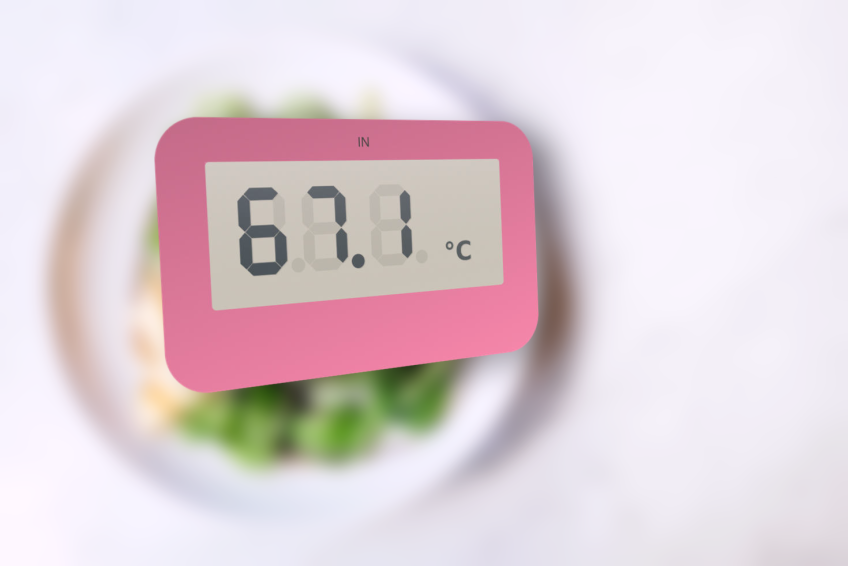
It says 67.1 °C
